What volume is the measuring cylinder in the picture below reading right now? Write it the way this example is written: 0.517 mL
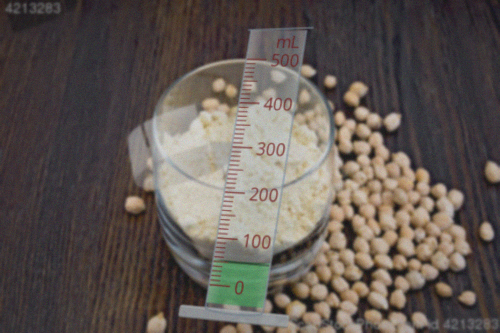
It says 50 mL
